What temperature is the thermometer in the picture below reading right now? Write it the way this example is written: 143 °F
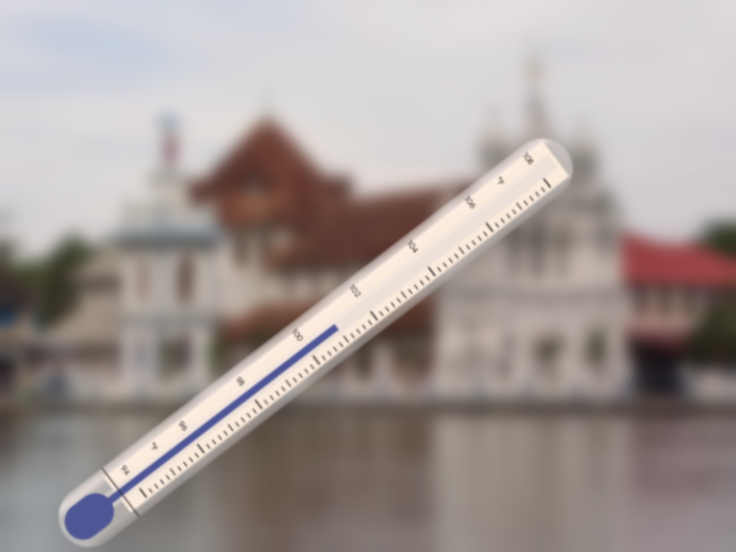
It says 101 °F
